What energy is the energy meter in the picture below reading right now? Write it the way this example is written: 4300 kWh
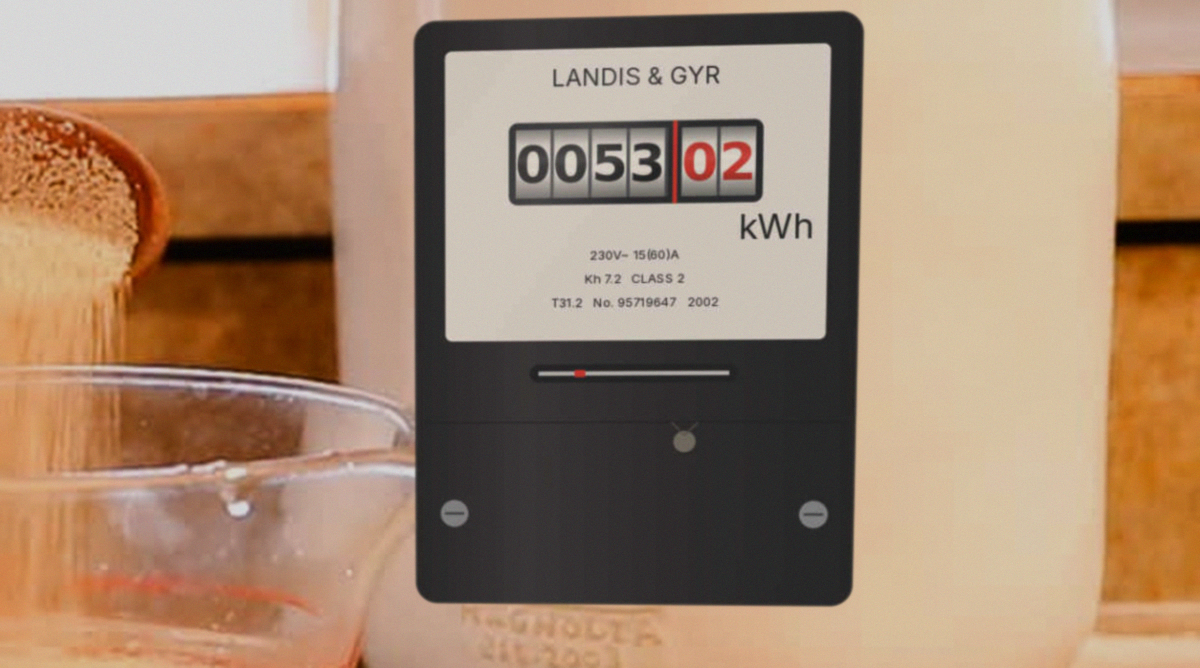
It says 53.02 kWh
